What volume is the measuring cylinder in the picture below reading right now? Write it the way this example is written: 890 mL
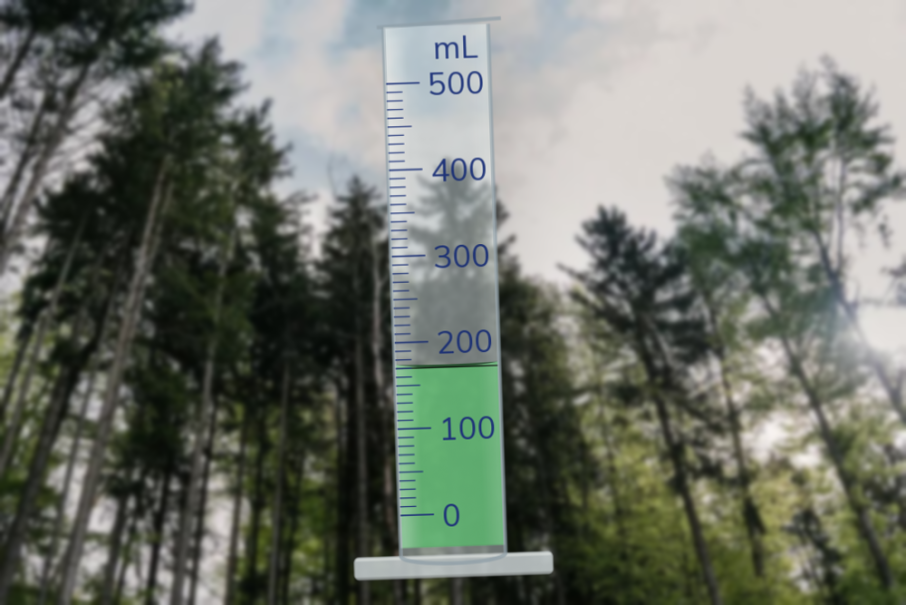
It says 170 mL
